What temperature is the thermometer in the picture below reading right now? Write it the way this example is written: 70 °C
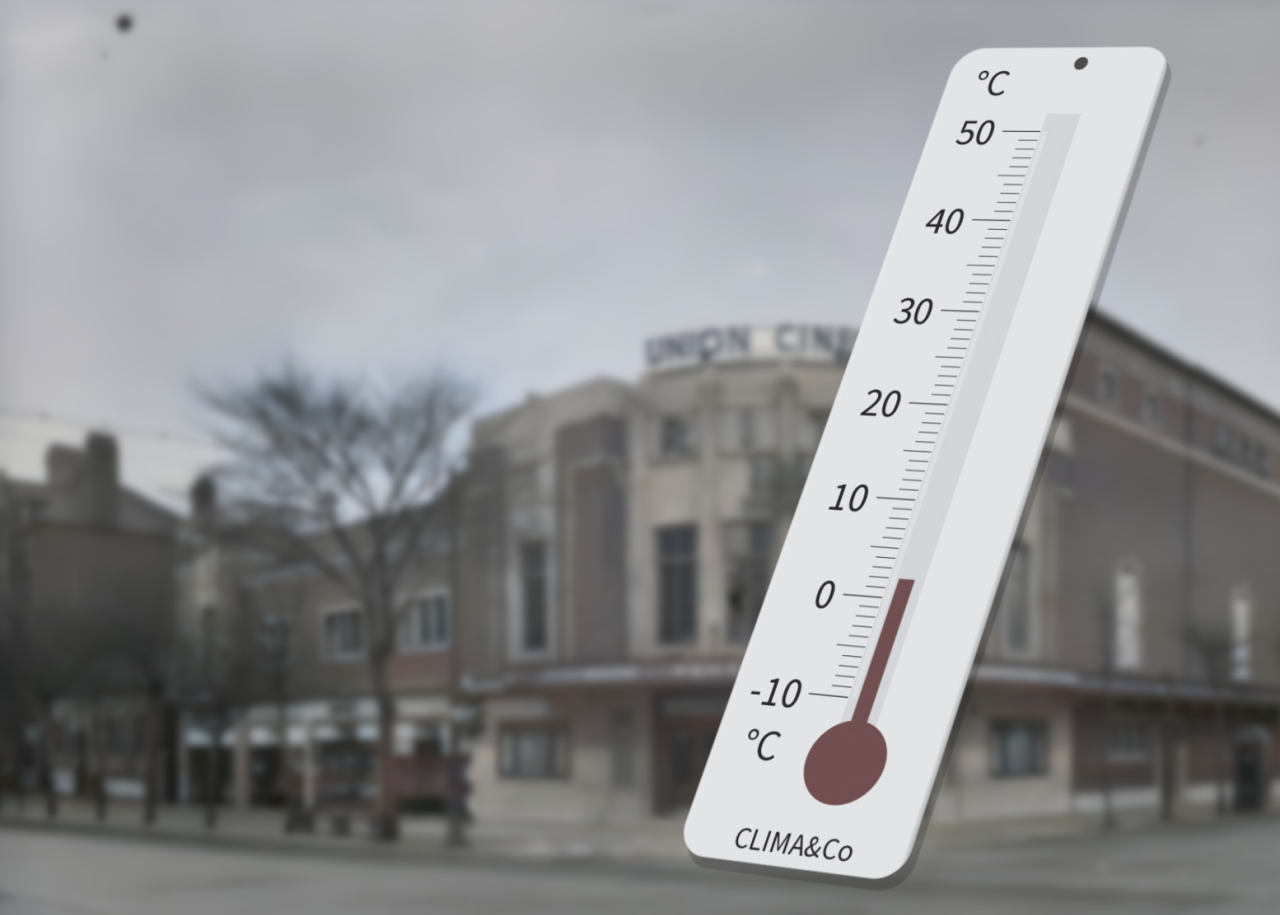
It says 2 °C
